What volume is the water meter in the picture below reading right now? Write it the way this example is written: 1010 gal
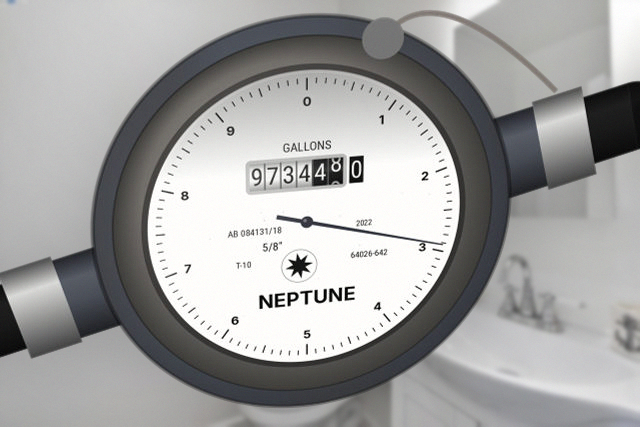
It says 9734482.9 gal
